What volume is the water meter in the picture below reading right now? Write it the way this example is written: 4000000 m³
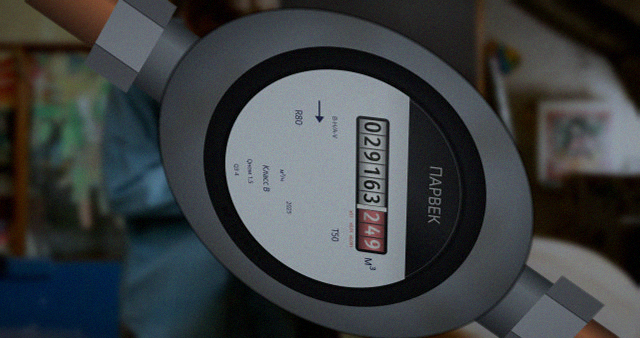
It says 29163.249 m³
